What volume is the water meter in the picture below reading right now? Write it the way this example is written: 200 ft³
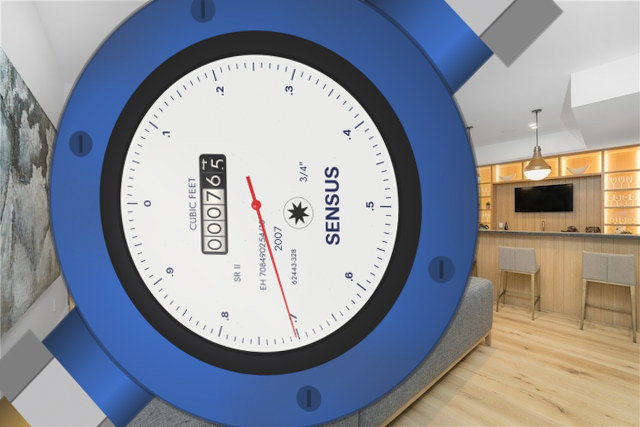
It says 764.70 ft³
